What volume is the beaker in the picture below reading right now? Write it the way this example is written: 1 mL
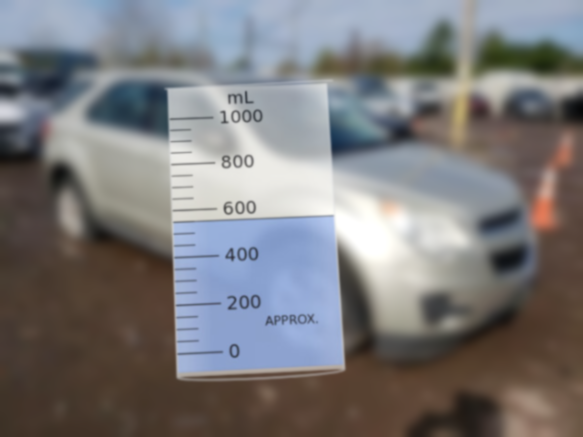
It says 550 mL
